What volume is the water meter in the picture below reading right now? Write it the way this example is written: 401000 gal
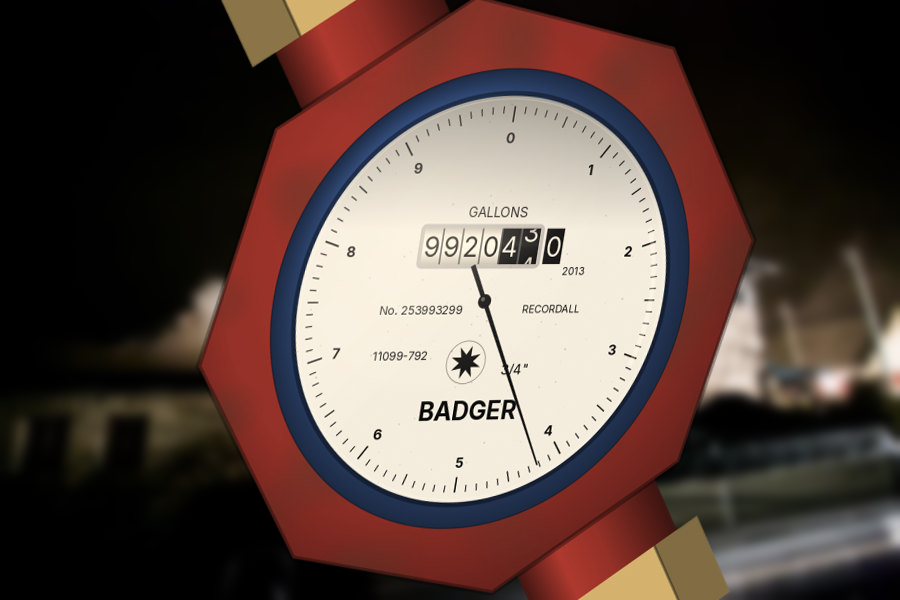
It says 9920434.2 gal
